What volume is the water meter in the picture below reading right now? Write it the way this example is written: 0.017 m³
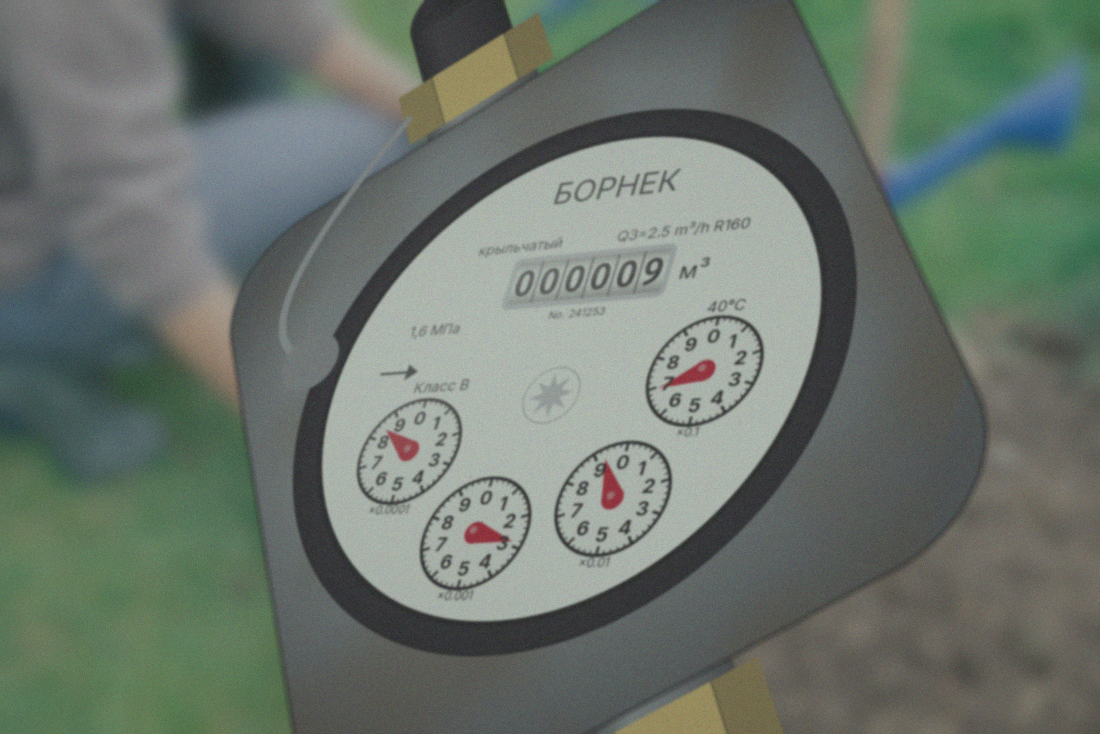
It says 9.6928 m³
